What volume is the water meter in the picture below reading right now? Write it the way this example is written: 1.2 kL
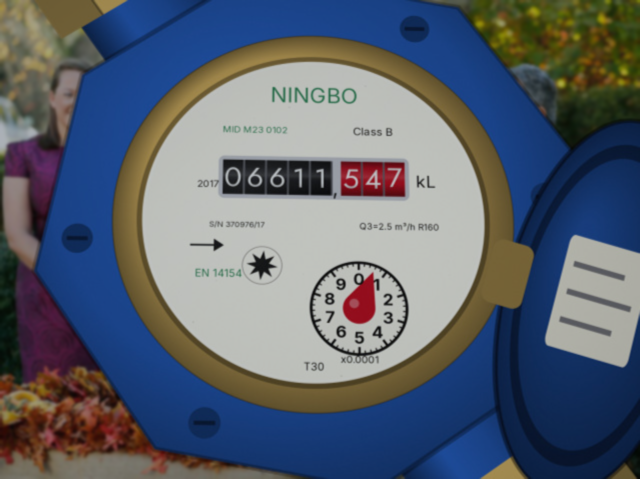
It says 6611.5470 kL
